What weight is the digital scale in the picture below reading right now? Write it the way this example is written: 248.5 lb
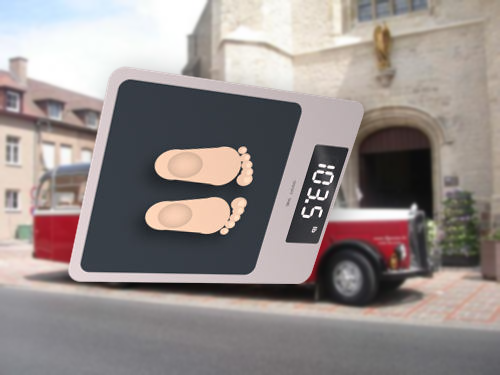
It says 103.5 lb
